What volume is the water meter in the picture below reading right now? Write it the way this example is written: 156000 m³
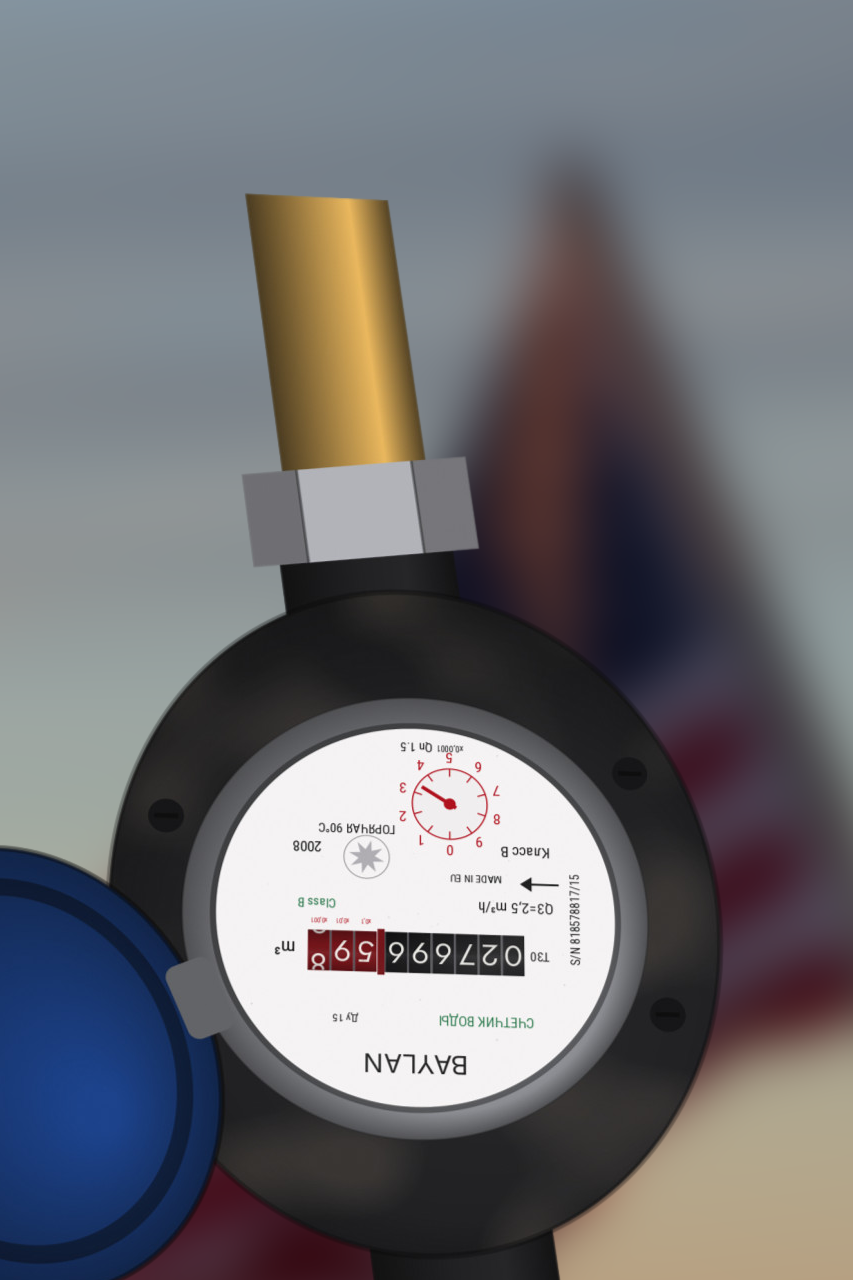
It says 27696.5983 m³
